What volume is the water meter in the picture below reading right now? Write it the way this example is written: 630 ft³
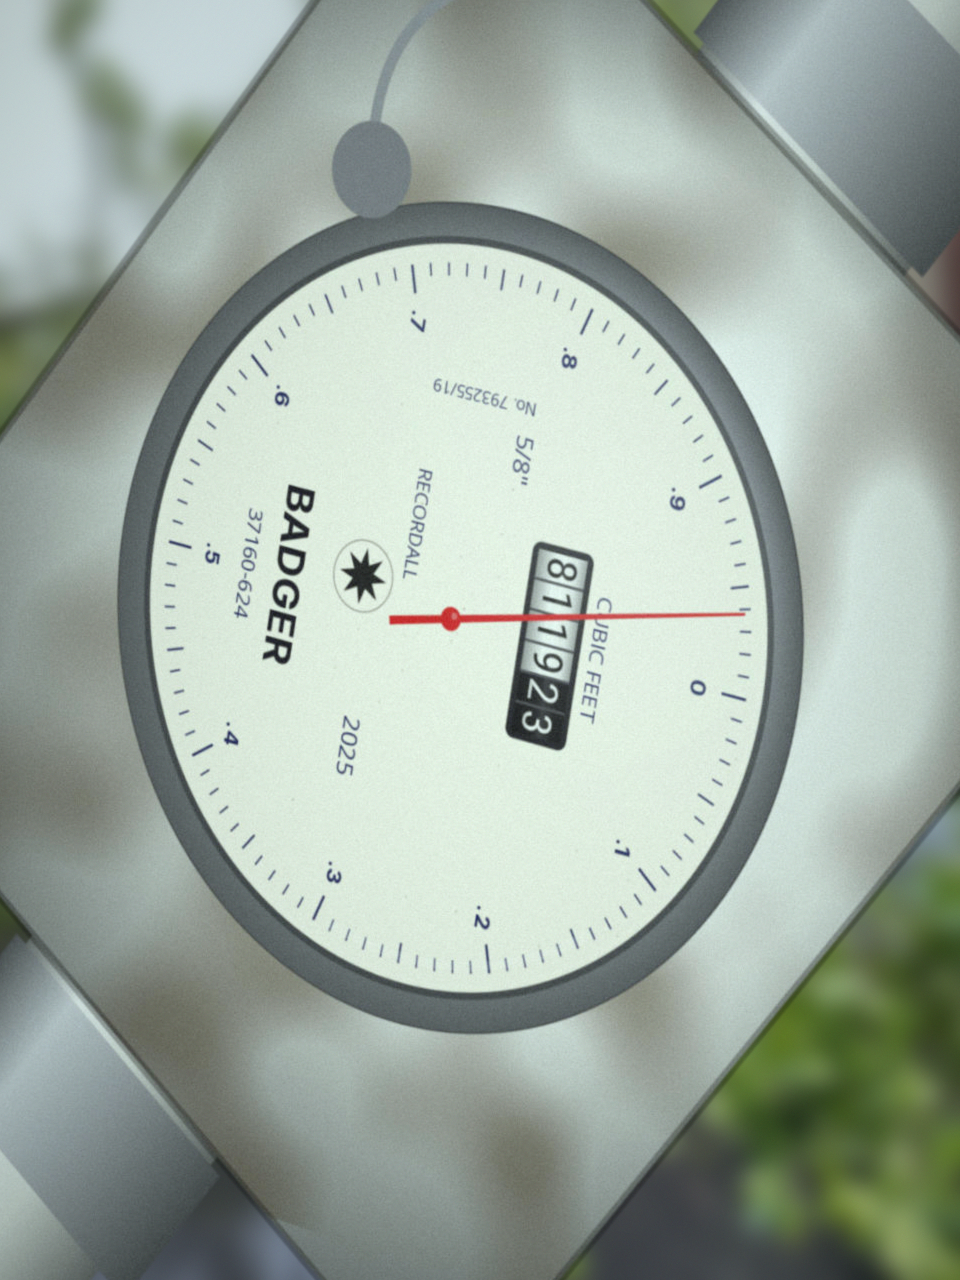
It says 811922.96 ft³
